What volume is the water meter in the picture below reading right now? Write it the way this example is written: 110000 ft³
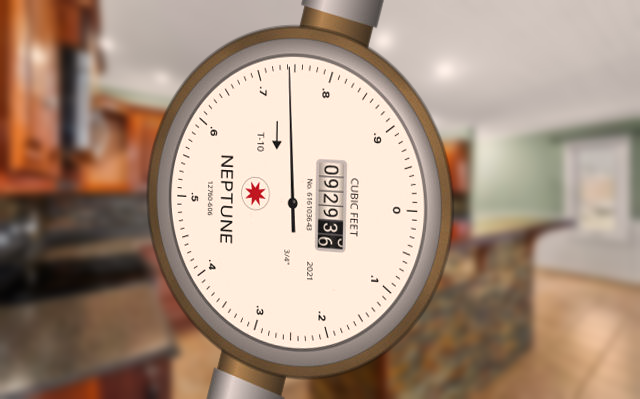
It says 92935.74 ft³
